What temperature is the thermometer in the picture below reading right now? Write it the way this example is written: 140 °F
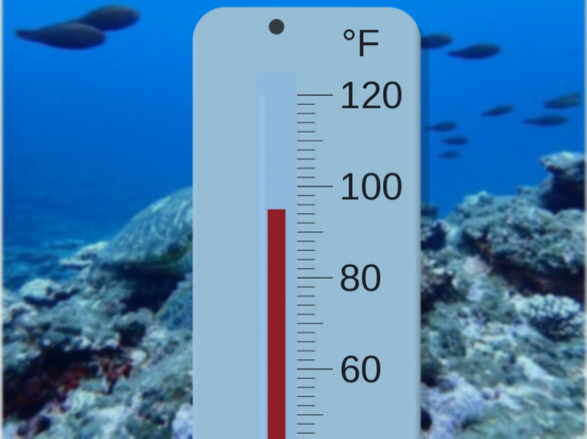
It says 95 °F
